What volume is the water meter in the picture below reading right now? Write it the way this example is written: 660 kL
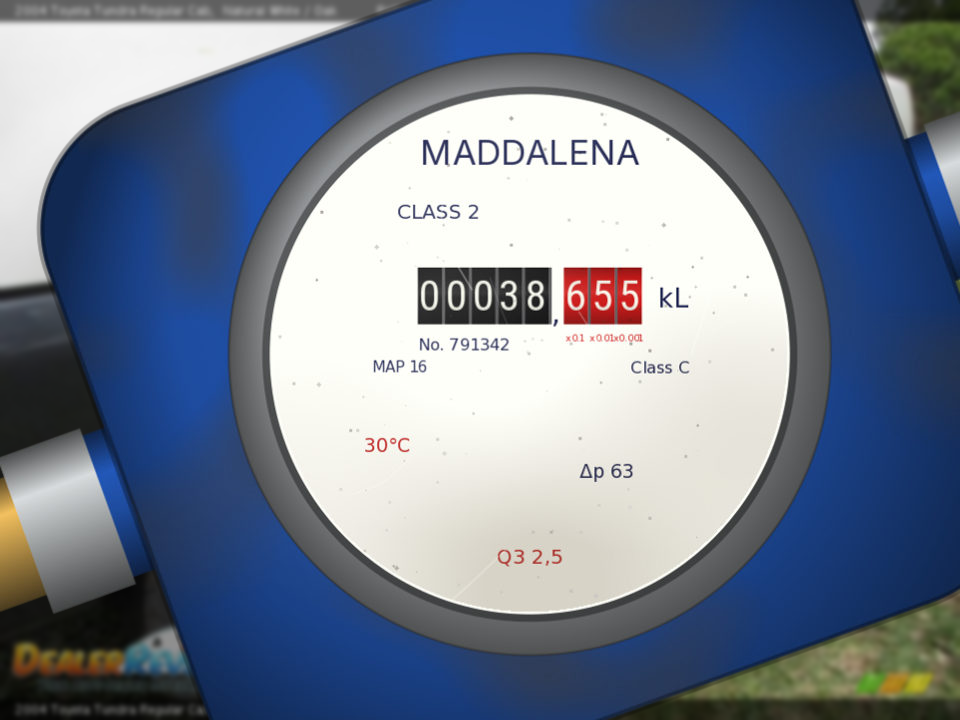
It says 38.655 kL
